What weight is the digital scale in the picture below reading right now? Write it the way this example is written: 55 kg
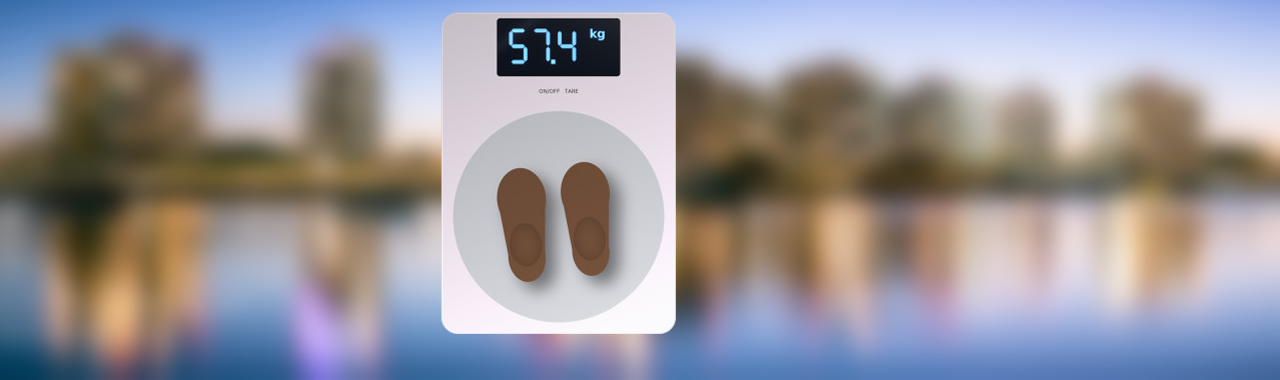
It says 57.4 kg
